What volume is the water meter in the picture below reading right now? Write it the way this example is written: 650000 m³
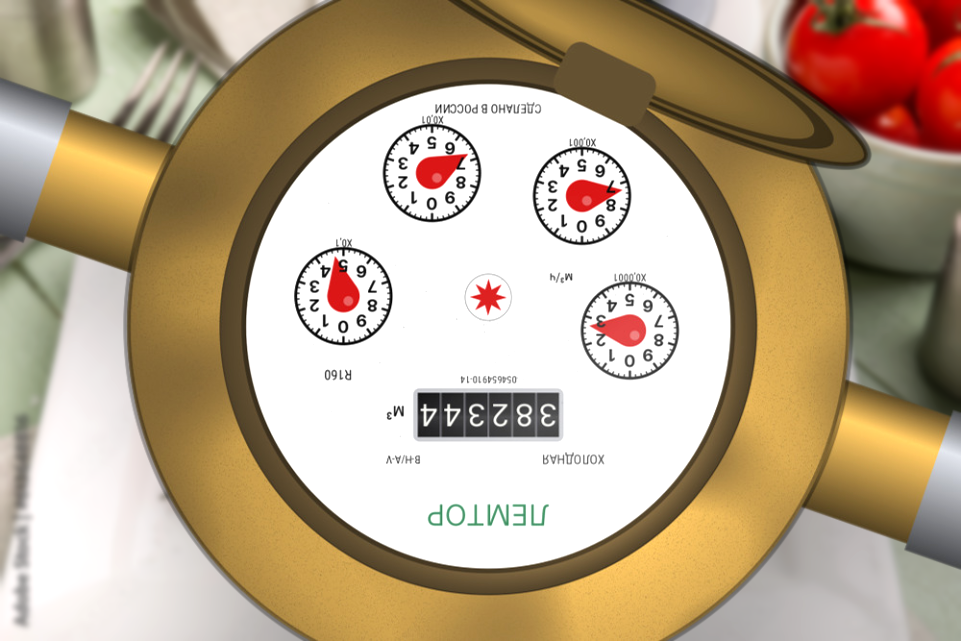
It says 382344.4672 m³
